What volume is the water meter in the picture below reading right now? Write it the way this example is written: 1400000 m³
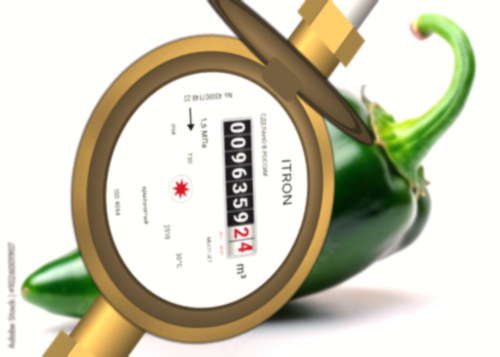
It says 96359.24 m³
